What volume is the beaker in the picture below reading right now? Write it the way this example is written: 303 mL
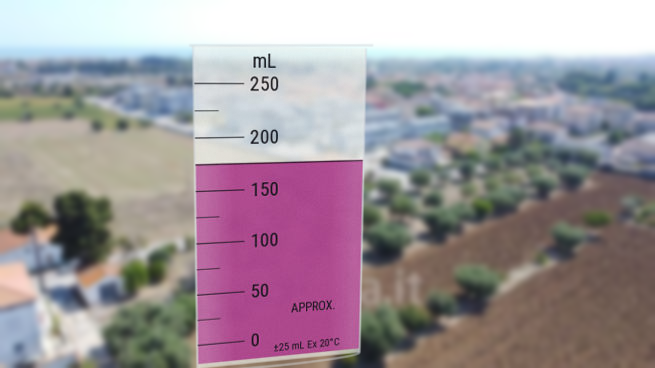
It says 175 mL
